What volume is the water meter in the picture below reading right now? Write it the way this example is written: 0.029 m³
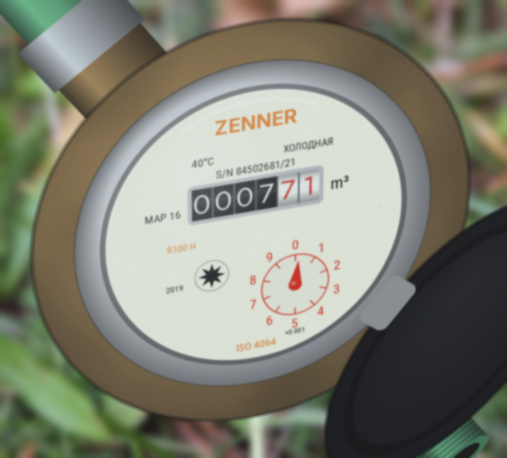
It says 7.710 m³
